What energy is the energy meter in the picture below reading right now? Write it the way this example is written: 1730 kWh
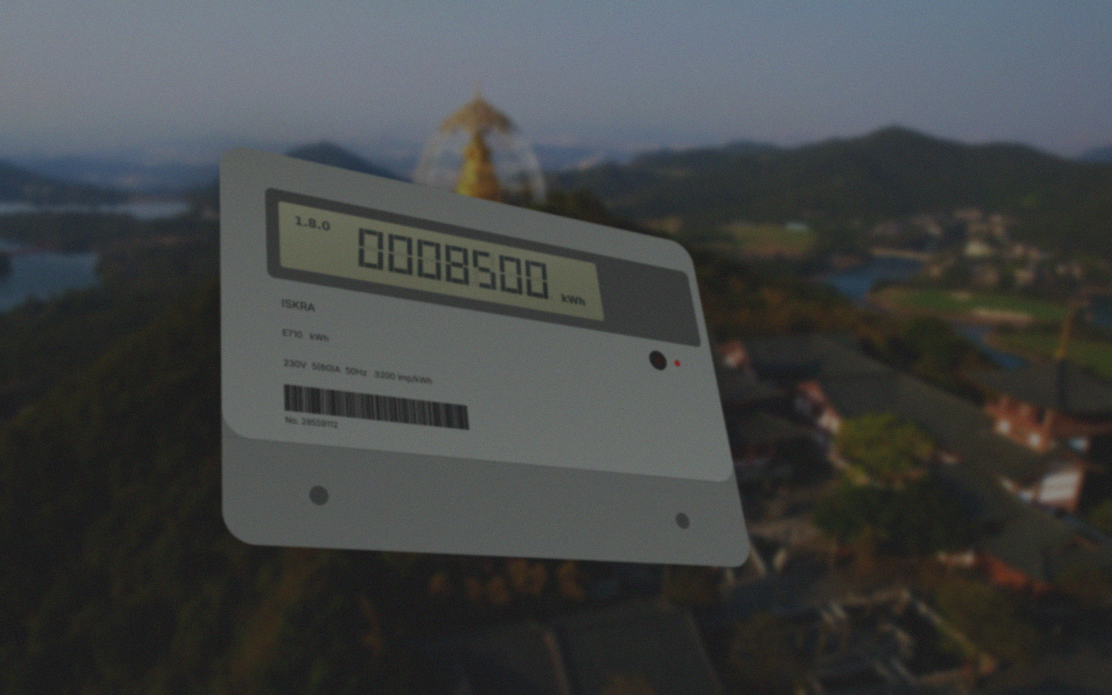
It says 8500 kWh
